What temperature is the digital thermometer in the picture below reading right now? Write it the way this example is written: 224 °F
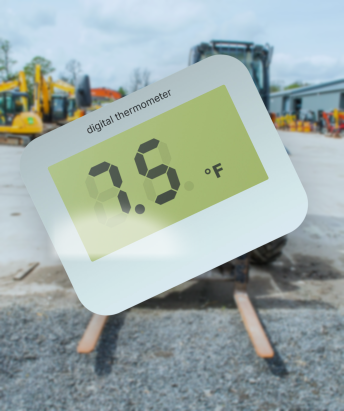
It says 7.5 °F
